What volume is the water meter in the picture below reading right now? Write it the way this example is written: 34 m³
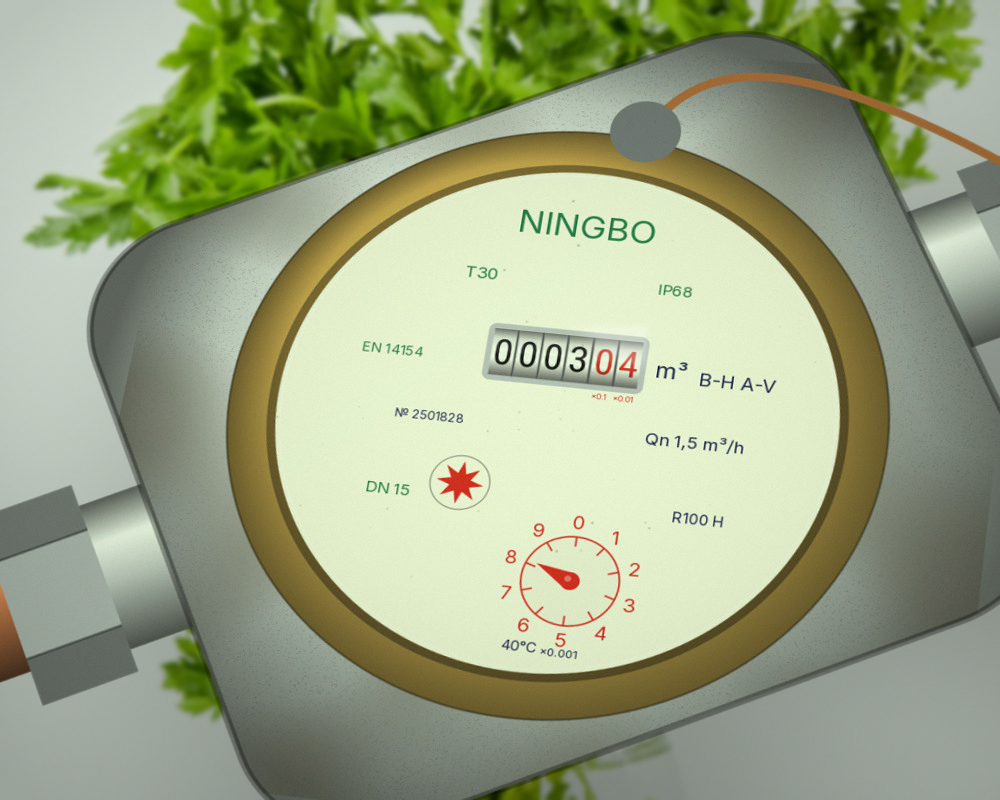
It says 3.048 m³
